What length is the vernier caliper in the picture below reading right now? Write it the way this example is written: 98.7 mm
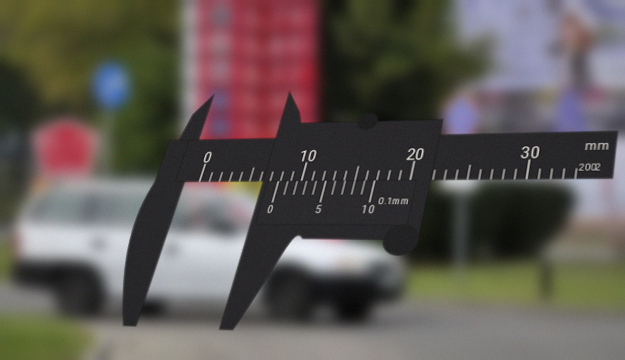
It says 7.8 mm
